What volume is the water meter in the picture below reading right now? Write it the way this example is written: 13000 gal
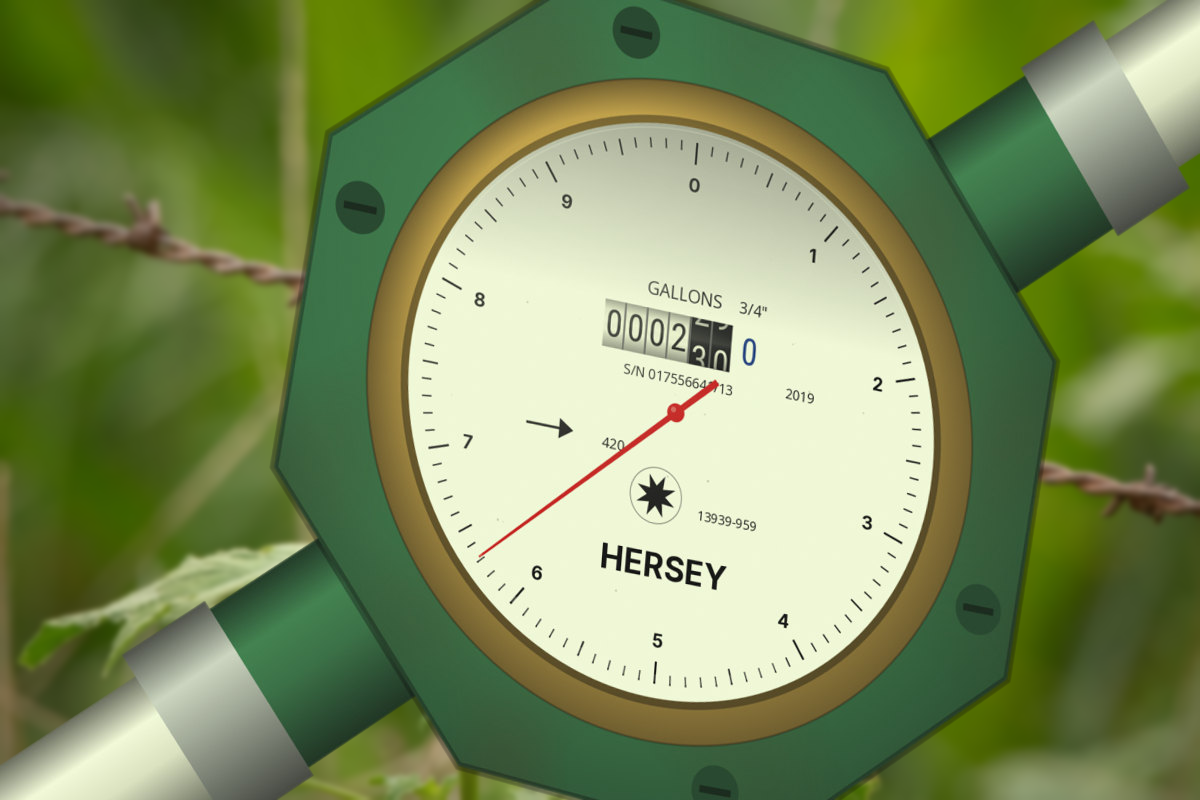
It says 2296.3 gal
